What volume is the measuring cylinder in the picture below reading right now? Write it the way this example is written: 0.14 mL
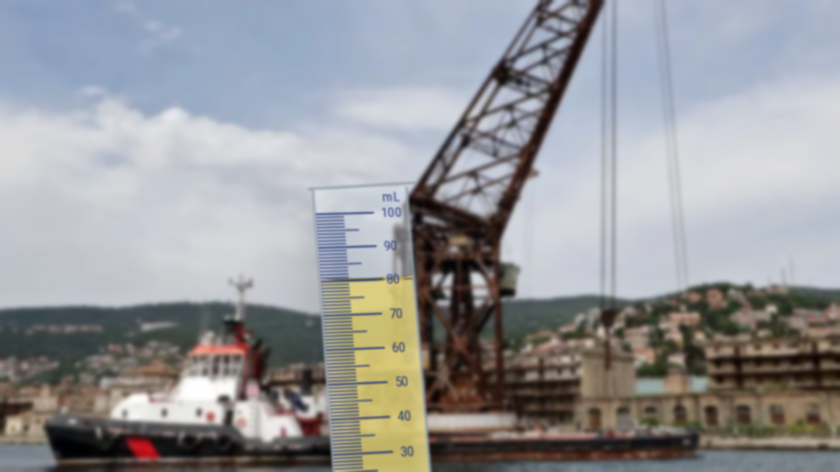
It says 80 mL
